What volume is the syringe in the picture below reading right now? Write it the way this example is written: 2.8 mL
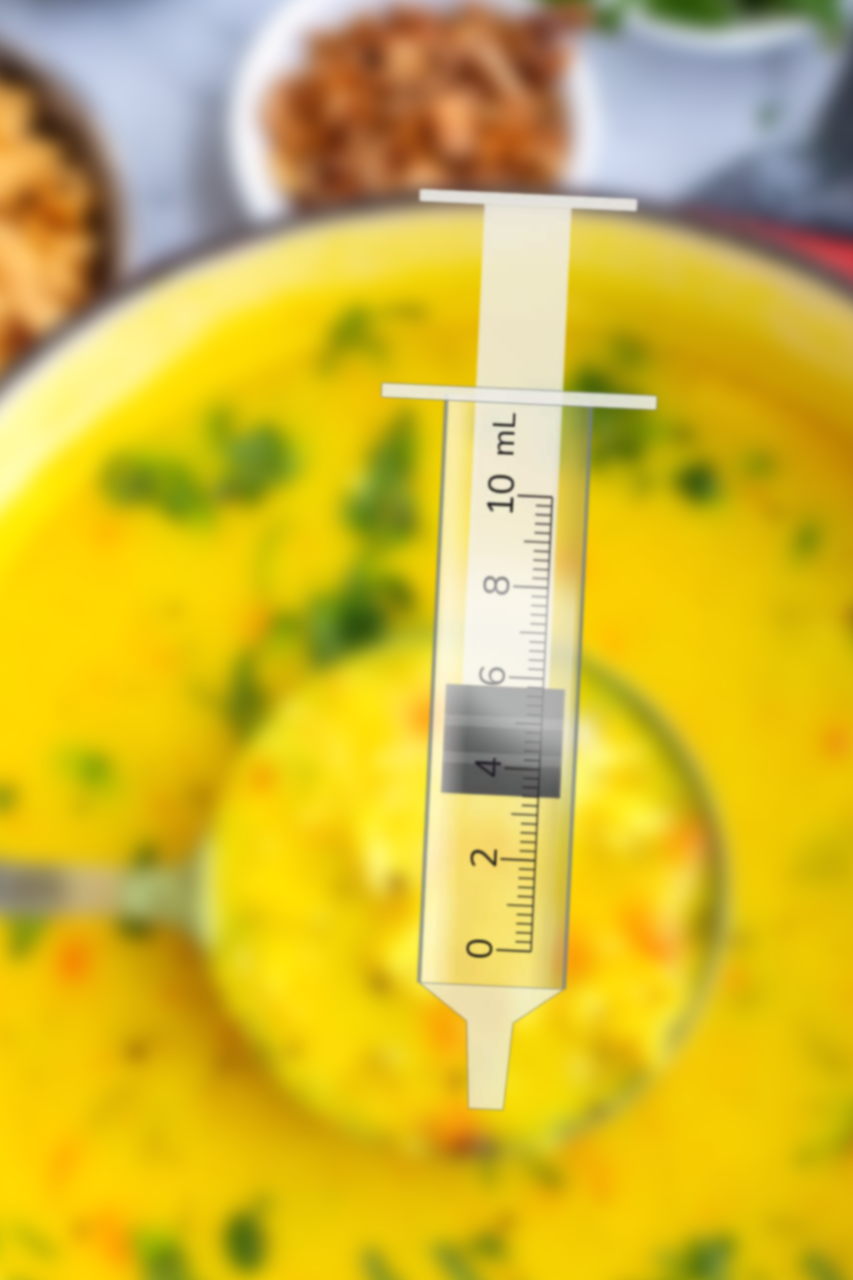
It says 3.4 mL
